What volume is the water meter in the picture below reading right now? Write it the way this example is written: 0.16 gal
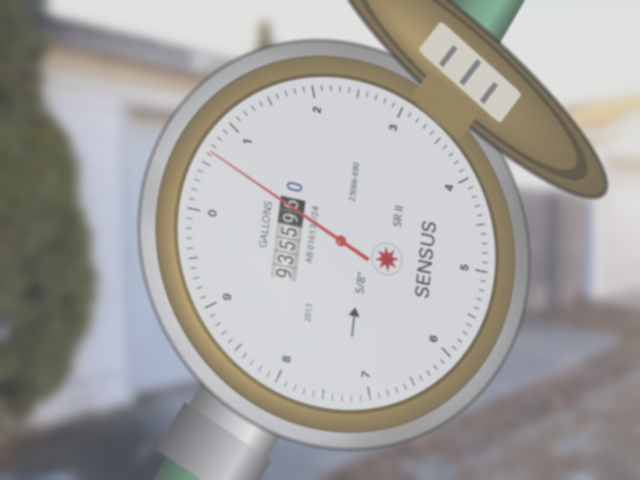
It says 9355960.6 gal
